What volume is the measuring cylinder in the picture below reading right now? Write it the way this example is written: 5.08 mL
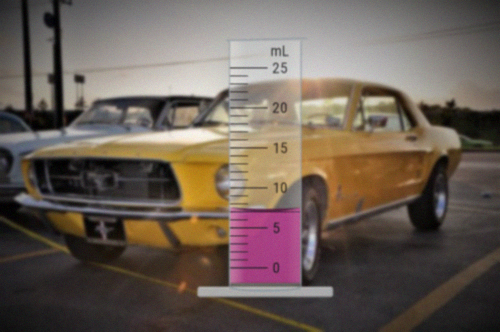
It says 7 mL
